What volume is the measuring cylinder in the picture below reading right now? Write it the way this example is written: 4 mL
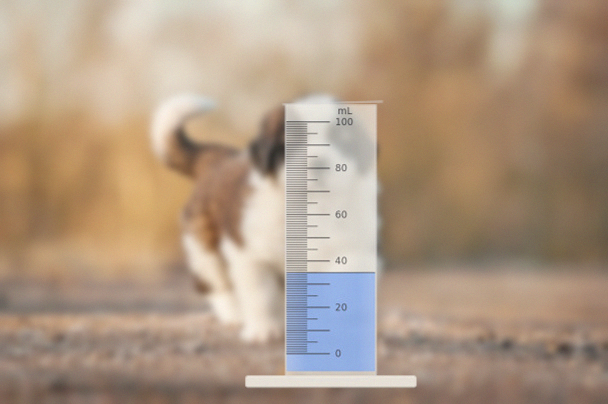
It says 35 mL
